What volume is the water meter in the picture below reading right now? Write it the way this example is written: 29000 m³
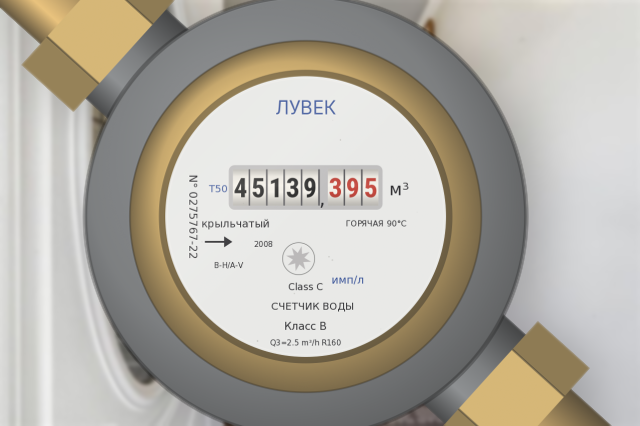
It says 45139.395 m³
